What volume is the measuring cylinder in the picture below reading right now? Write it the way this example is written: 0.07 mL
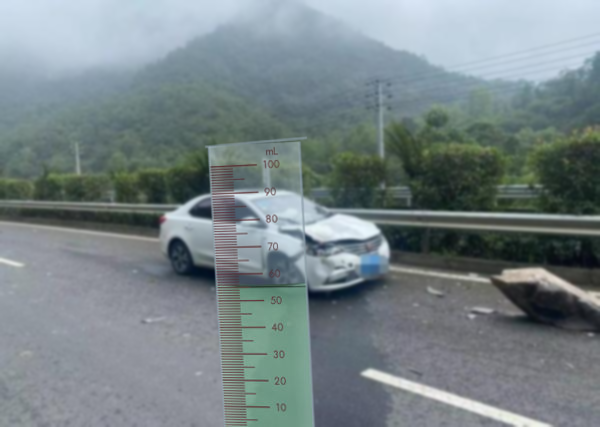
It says 55 mL
